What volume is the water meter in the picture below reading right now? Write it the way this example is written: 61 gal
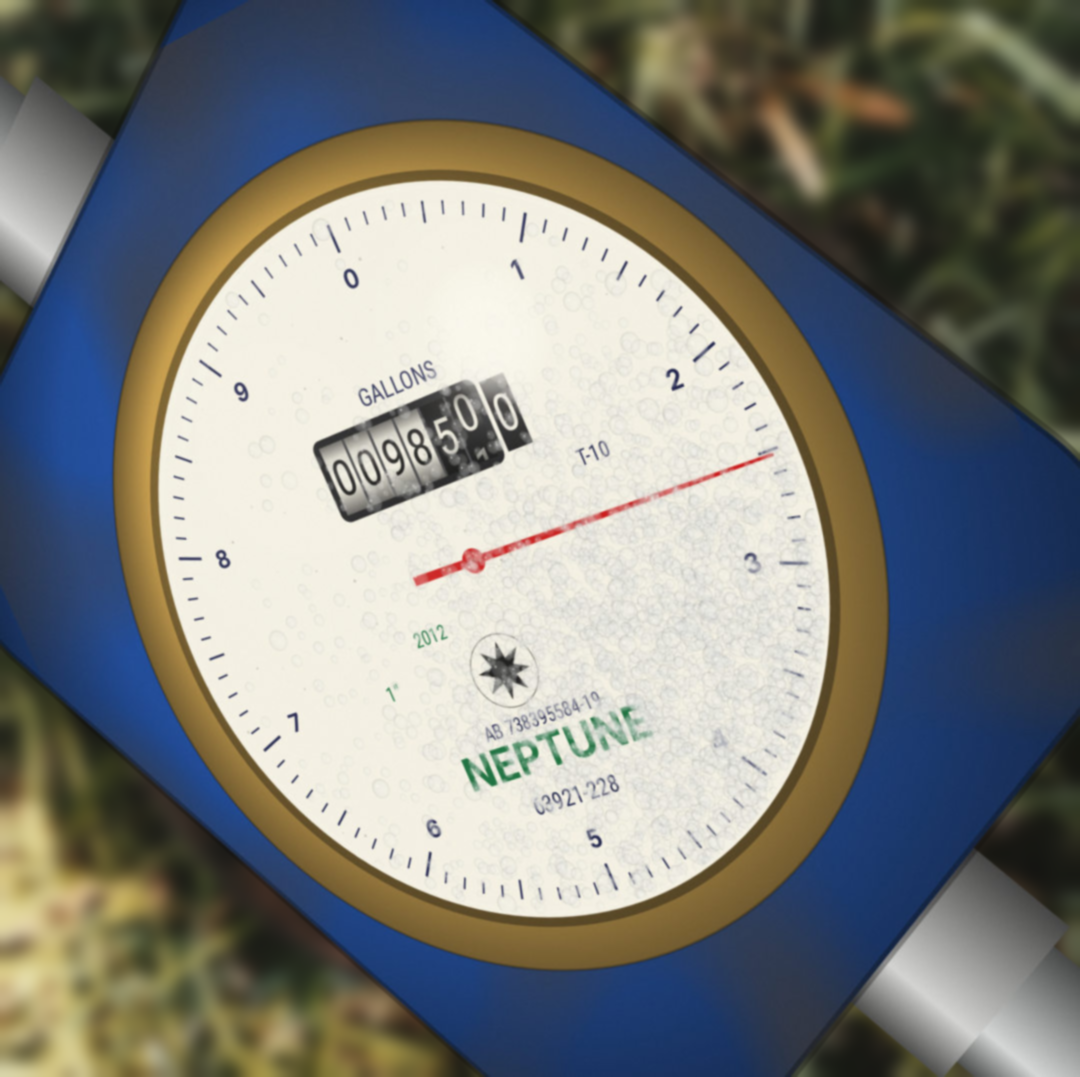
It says 98502.5 gal
